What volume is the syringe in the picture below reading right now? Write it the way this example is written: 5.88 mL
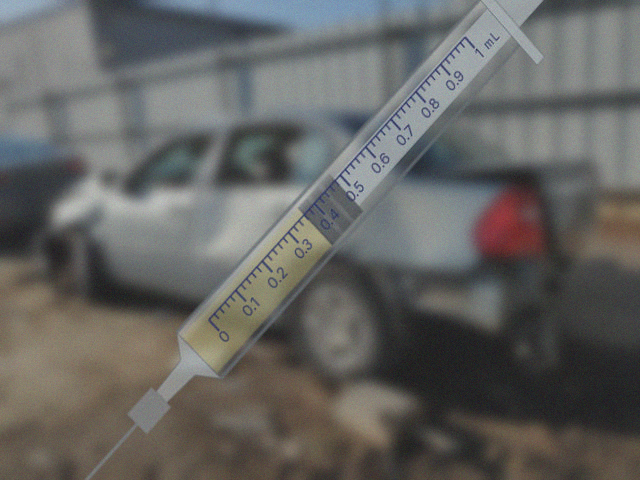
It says 0.36 mL
